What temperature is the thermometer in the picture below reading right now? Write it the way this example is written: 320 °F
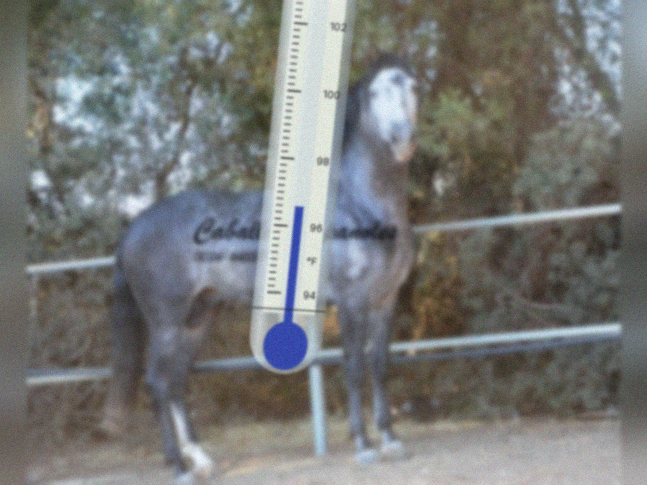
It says 96.6 °F
